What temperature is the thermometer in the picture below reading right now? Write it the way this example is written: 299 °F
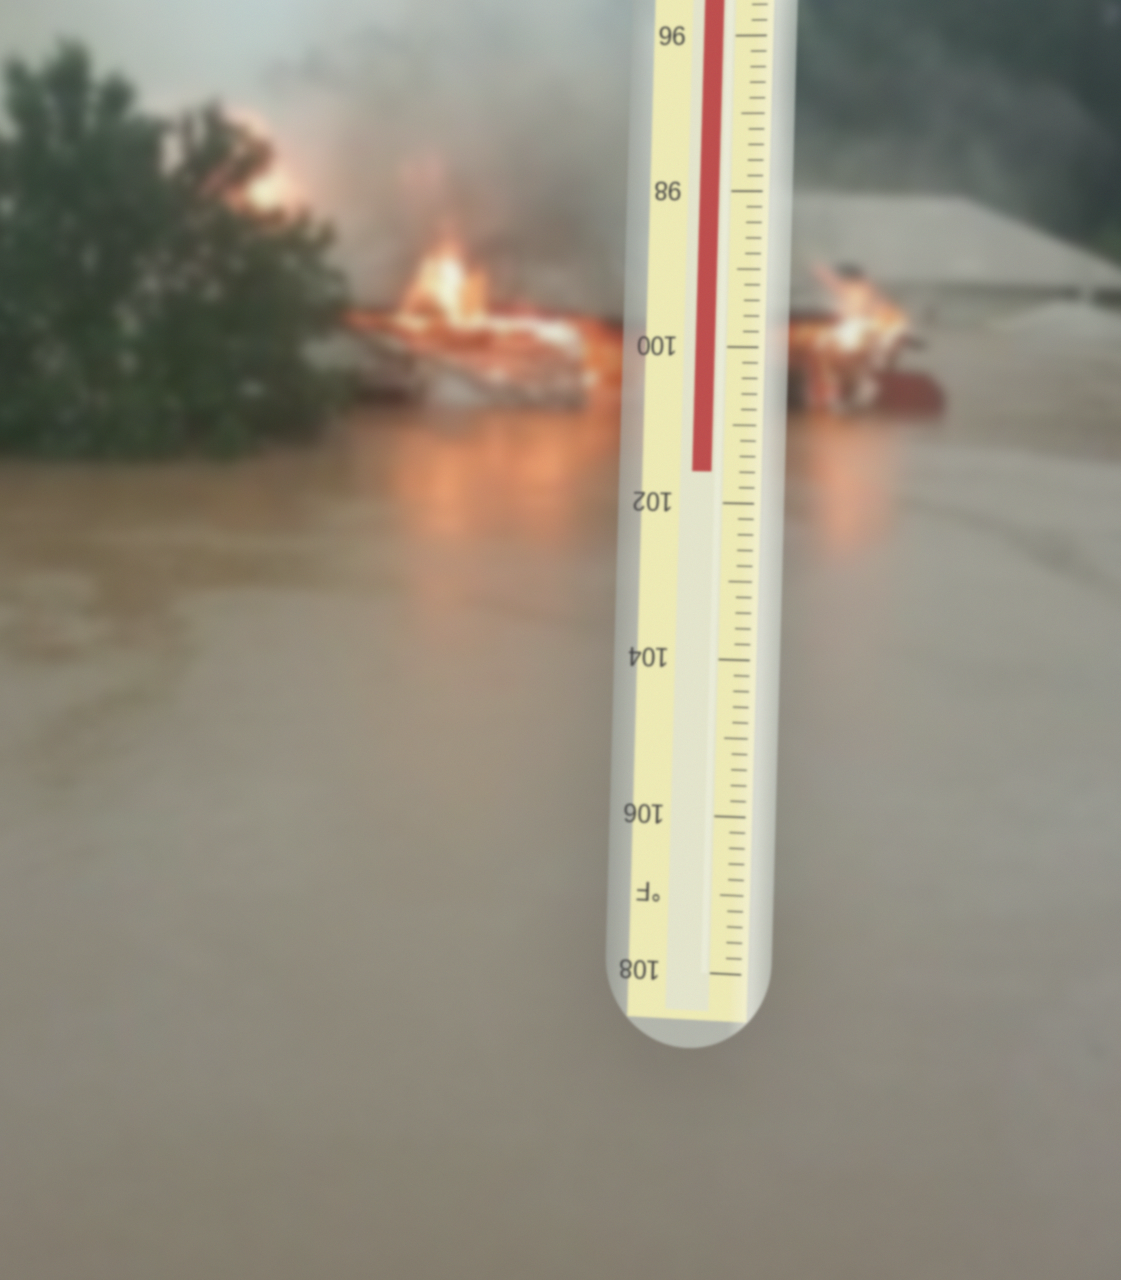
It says 101.6 °F
